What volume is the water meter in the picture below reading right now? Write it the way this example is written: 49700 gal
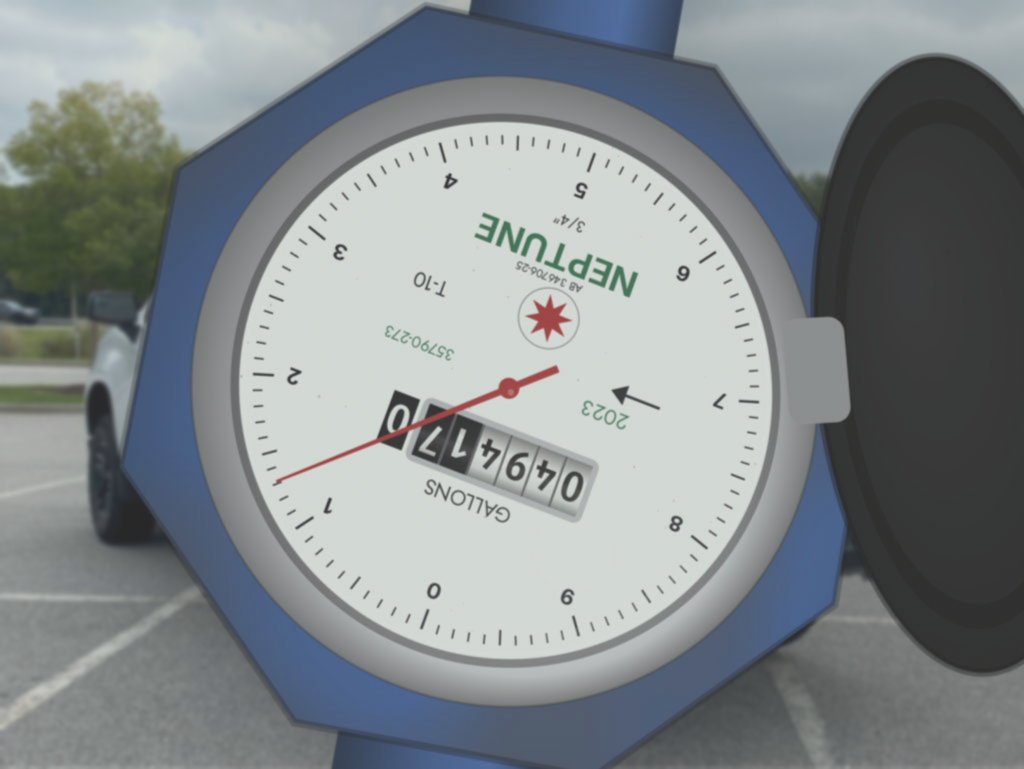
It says 494171.3 gal
